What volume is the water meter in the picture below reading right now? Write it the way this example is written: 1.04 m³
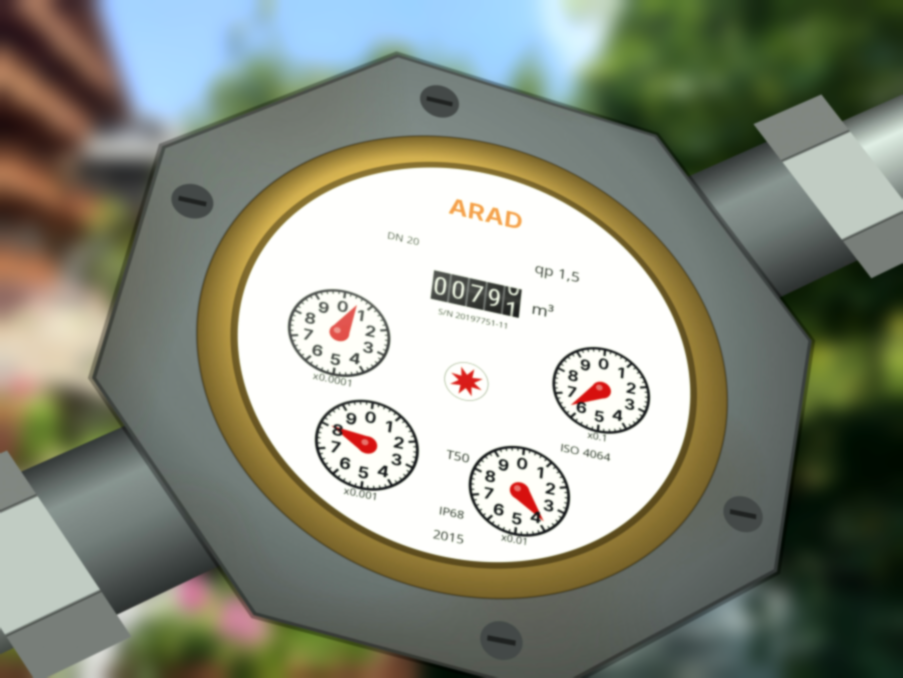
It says 790.6380 m³
